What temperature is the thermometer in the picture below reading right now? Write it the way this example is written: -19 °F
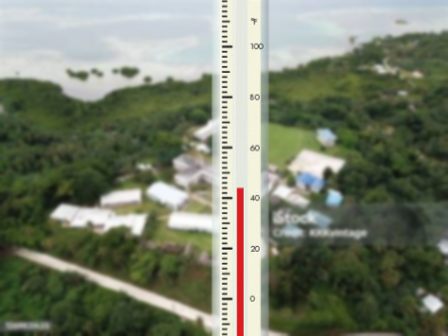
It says 44 °F
